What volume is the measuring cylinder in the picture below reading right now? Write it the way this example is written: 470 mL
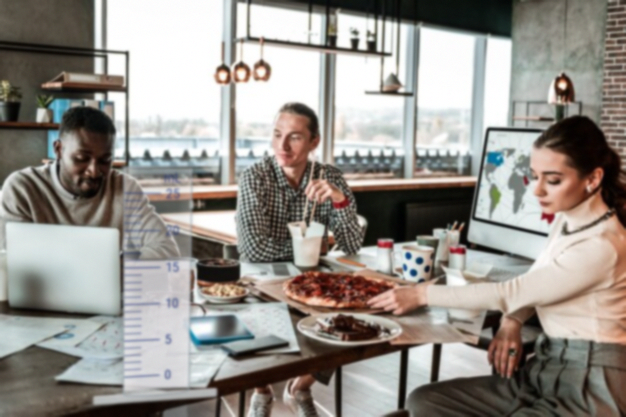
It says 16 mL
